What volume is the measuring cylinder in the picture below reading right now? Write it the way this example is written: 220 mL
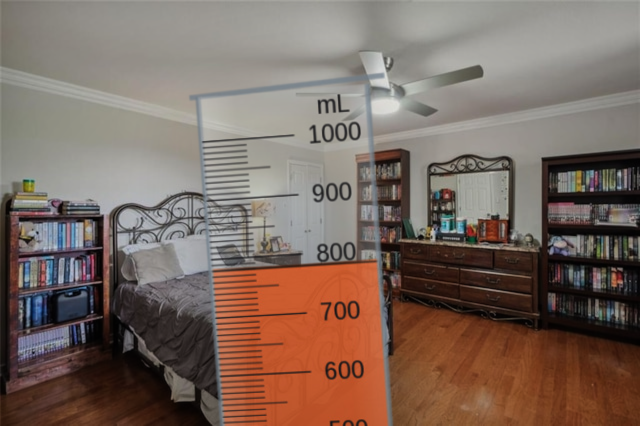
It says 780 mL
